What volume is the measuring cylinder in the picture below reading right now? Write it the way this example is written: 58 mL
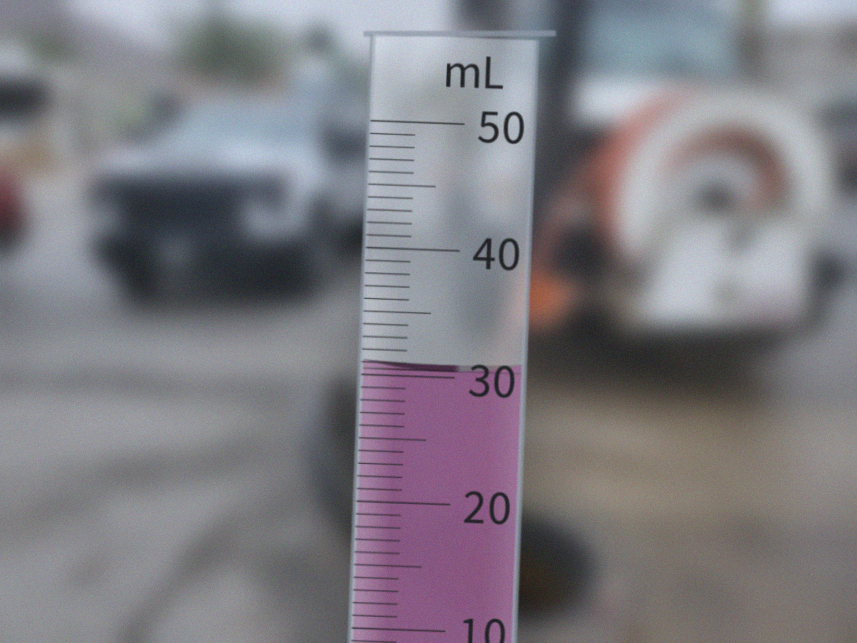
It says 30.5 mL
